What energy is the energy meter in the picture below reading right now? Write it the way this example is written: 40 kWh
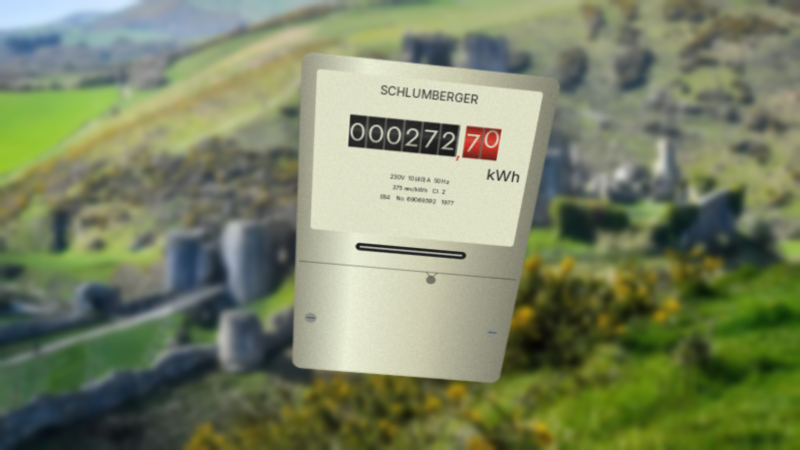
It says 272.70 kWh
